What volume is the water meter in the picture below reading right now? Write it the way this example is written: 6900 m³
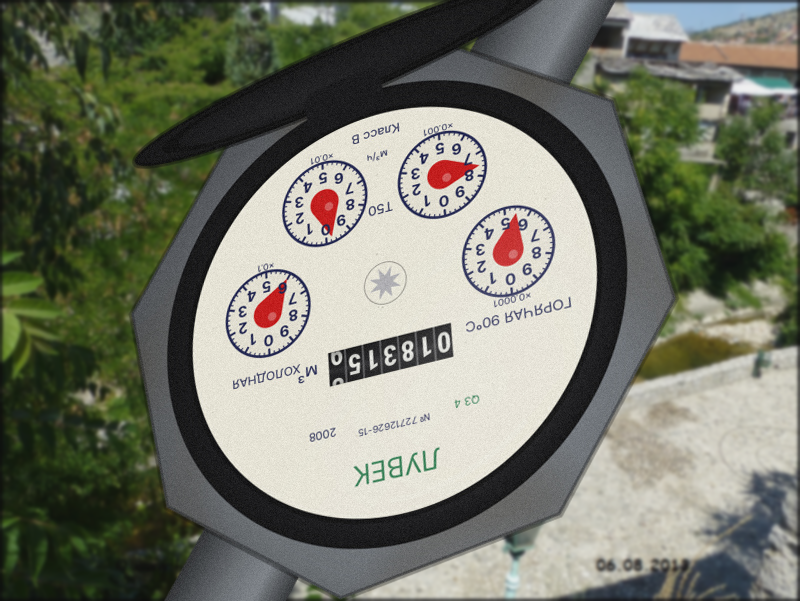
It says 183158.5975 m³
